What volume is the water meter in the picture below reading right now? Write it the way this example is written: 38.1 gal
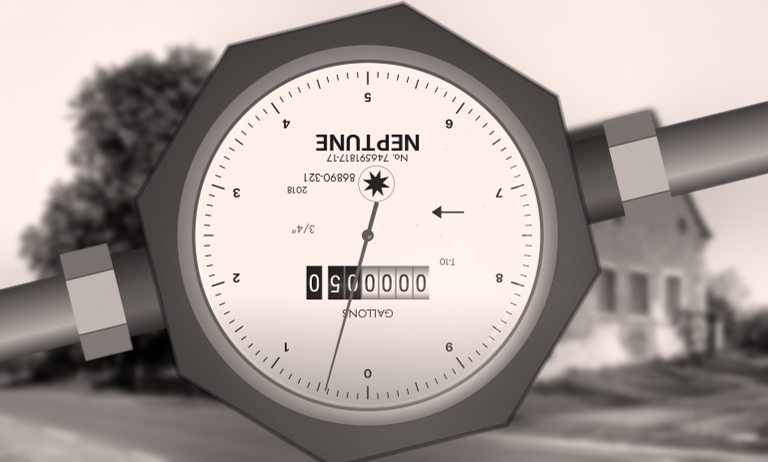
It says 50.4 gal
